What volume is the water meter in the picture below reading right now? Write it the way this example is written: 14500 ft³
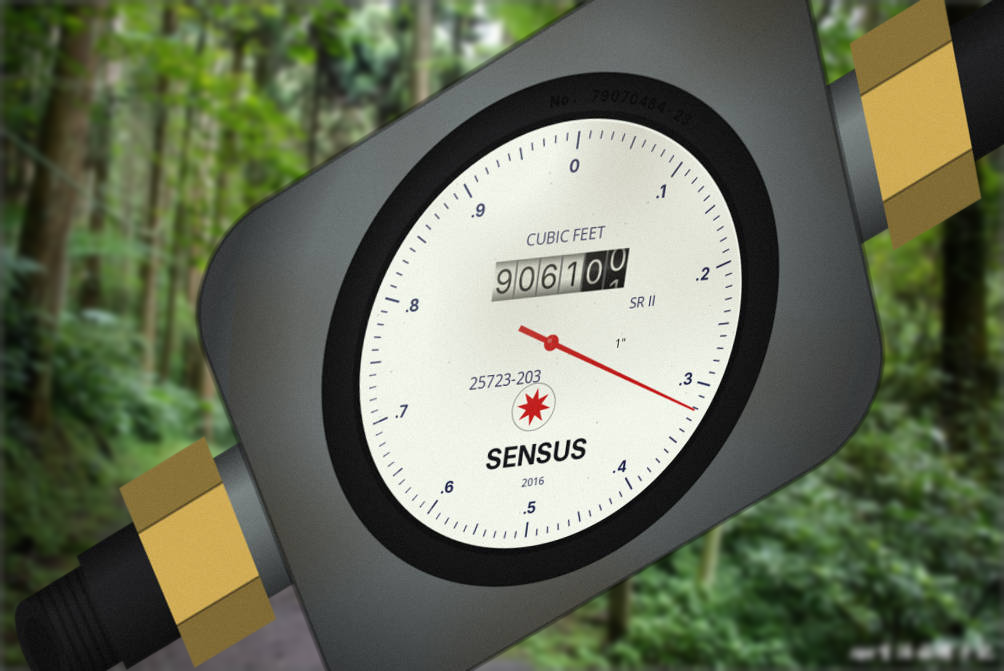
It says 906100.32 ft³
